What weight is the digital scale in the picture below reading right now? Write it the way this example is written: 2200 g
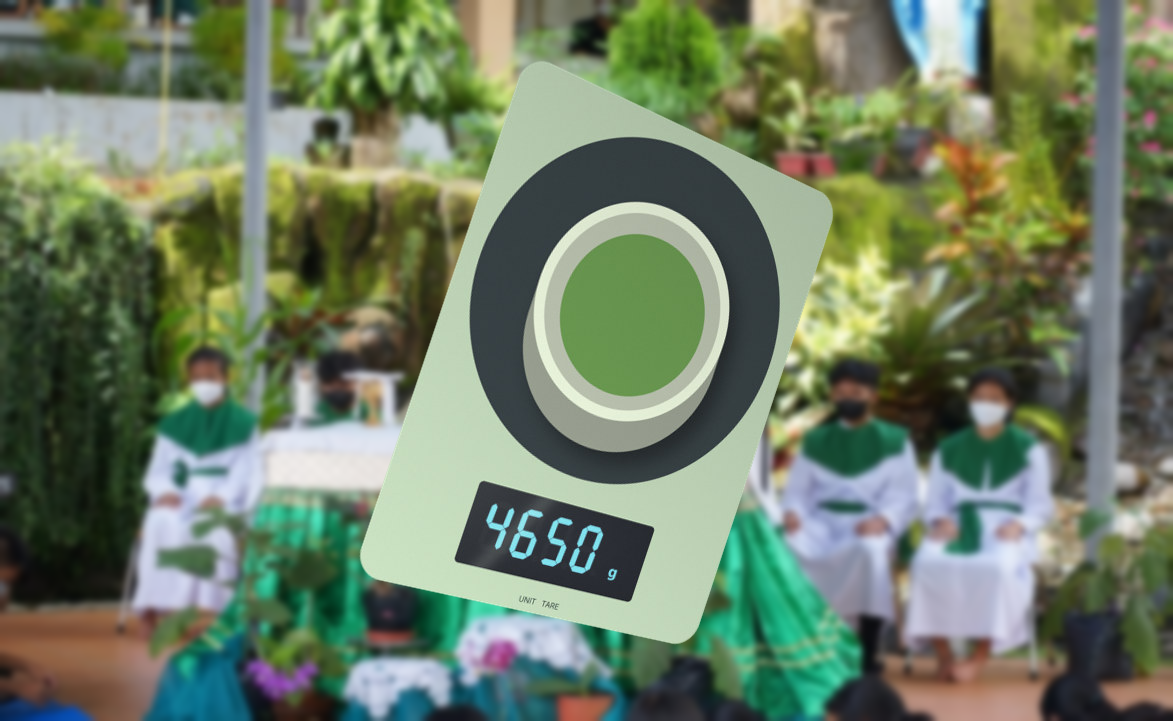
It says 4650 g
